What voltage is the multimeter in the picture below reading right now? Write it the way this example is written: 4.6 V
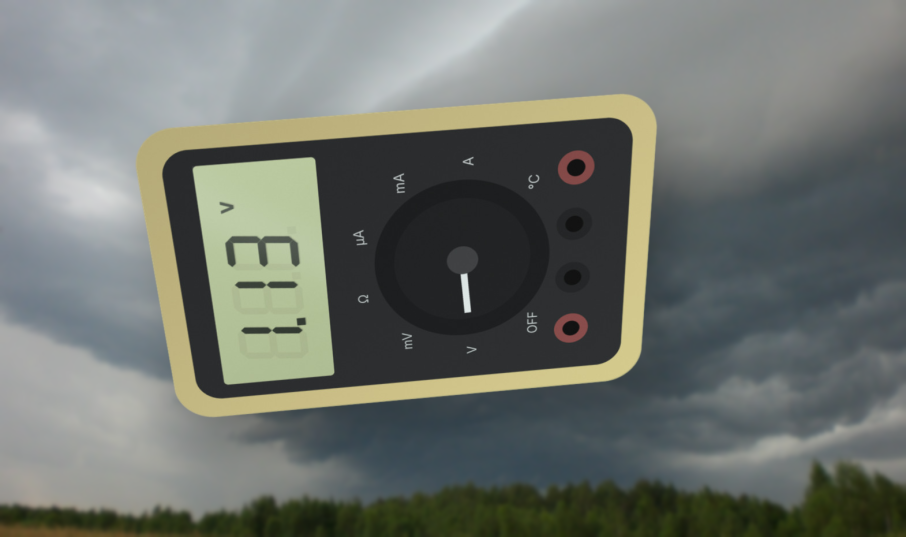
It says 1.13 V
